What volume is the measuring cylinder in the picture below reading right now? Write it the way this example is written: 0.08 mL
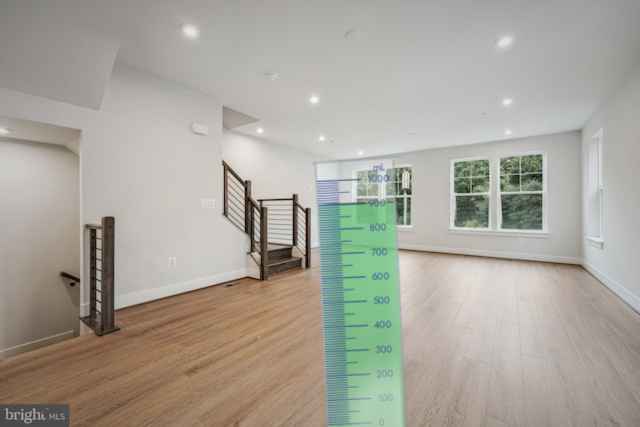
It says 900 mL
